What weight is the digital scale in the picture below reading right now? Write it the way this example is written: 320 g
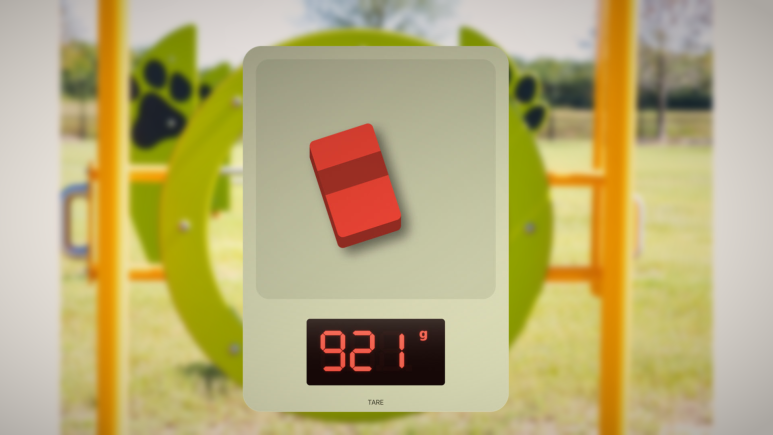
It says 921 g
